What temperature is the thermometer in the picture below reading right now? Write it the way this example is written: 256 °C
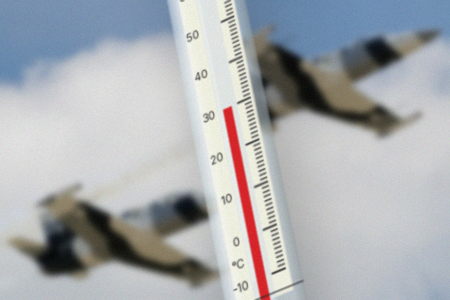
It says 30 °C
